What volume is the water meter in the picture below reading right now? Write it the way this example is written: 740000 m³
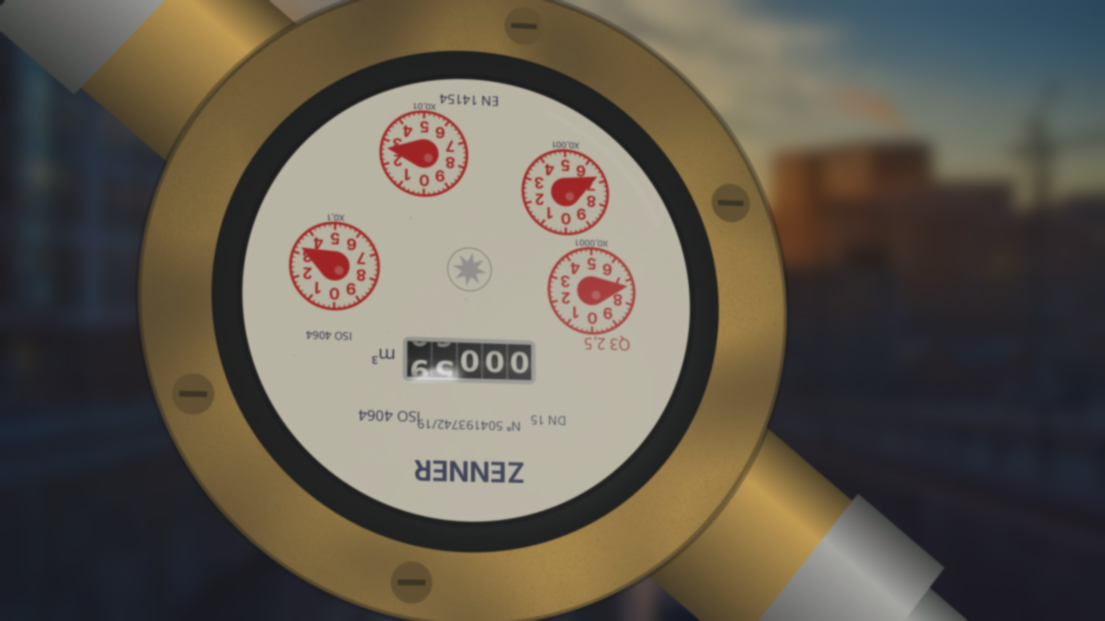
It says 59.3267 m³
